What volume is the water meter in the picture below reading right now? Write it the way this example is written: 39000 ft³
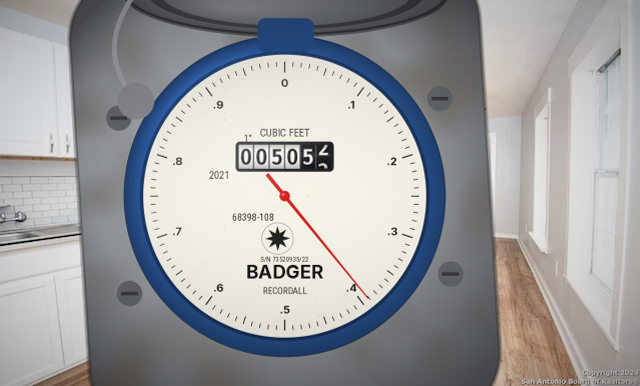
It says 5052.39 ft³
